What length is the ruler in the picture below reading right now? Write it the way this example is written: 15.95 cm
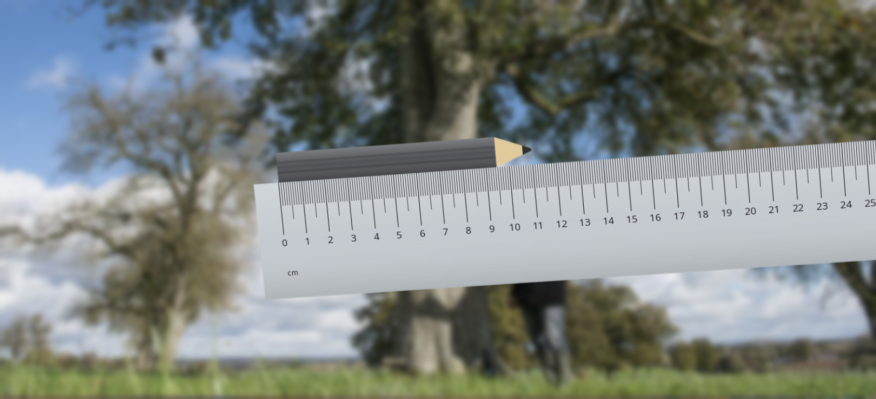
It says 11 cm
